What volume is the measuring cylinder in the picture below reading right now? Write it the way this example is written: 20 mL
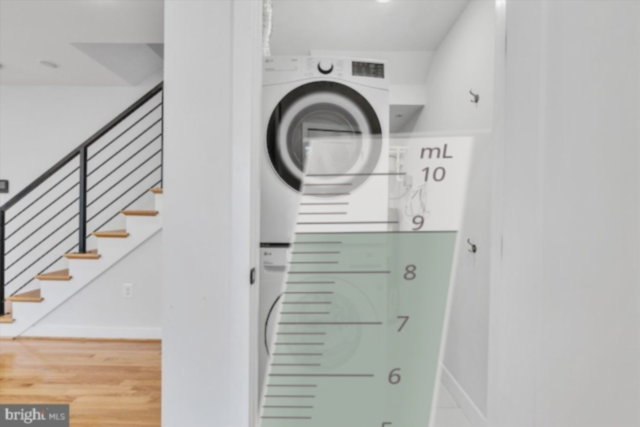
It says 8.8 mL
